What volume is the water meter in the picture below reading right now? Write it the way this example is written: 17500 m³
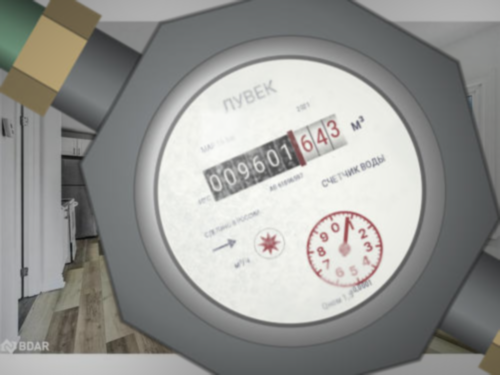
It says 9601.6430 m³
